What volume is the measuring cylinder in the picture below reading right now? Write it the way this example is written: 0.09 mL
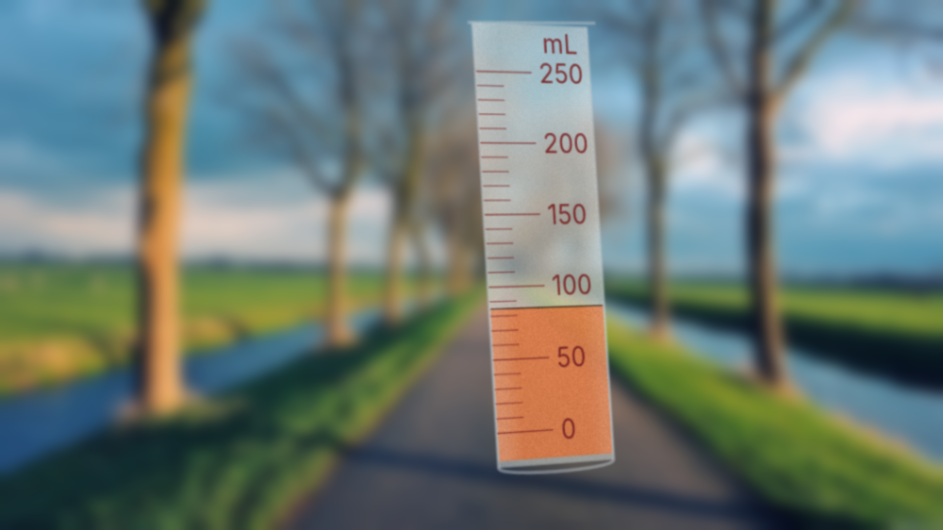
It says 85 mL
